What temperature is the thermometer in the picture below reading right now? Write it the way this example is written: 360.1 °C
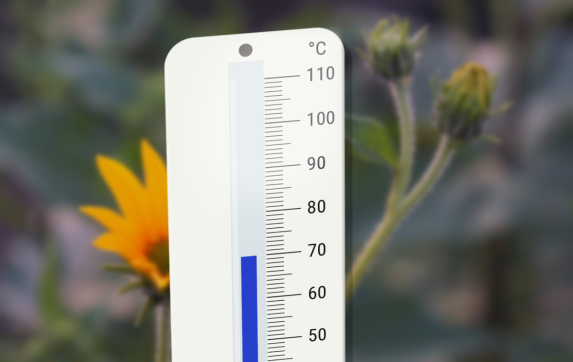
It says 70 °C
